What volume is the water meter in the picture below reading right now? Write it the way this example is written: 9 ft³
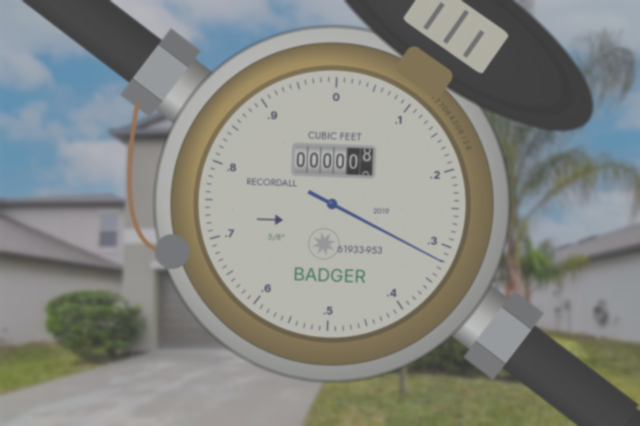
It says 8.32 ft³
